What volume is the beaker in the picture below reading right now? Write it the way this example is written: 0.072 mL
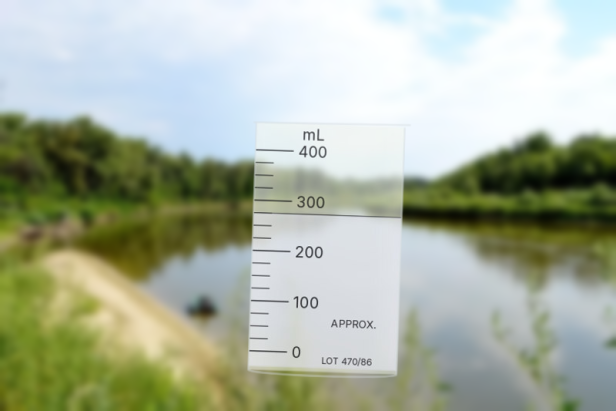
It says 275 mL
